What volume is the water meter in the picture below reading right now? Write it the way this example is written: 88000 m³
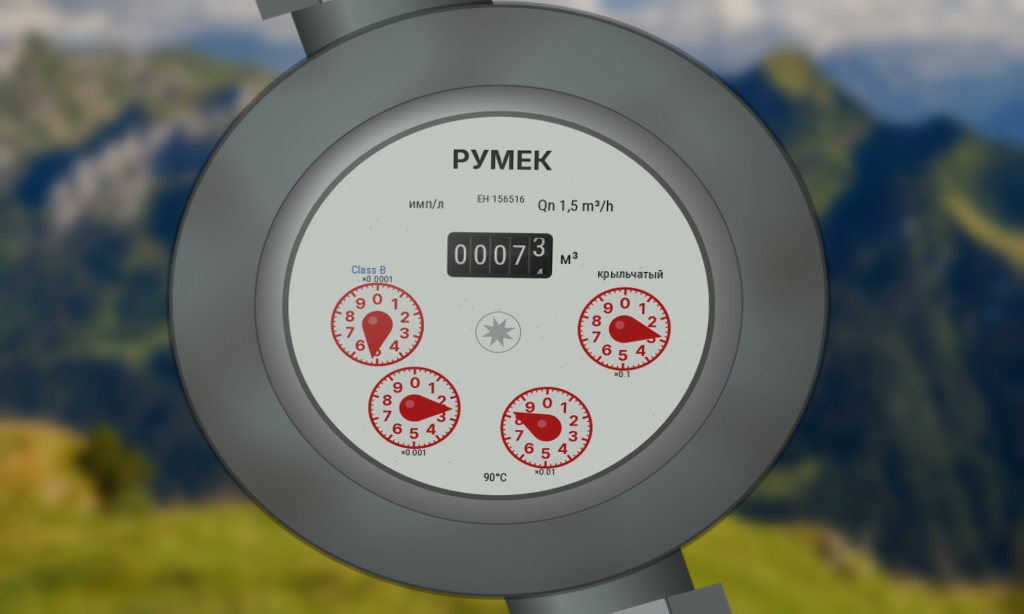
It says 73.2825 m³
